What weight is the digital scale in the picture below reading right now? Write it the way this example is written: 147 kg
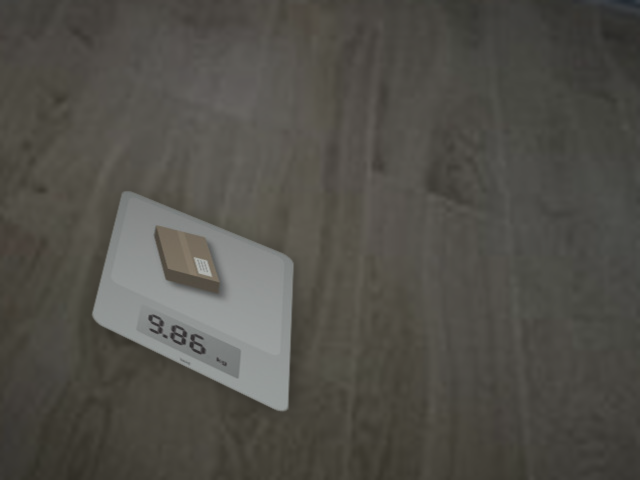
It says 9.86 kg
